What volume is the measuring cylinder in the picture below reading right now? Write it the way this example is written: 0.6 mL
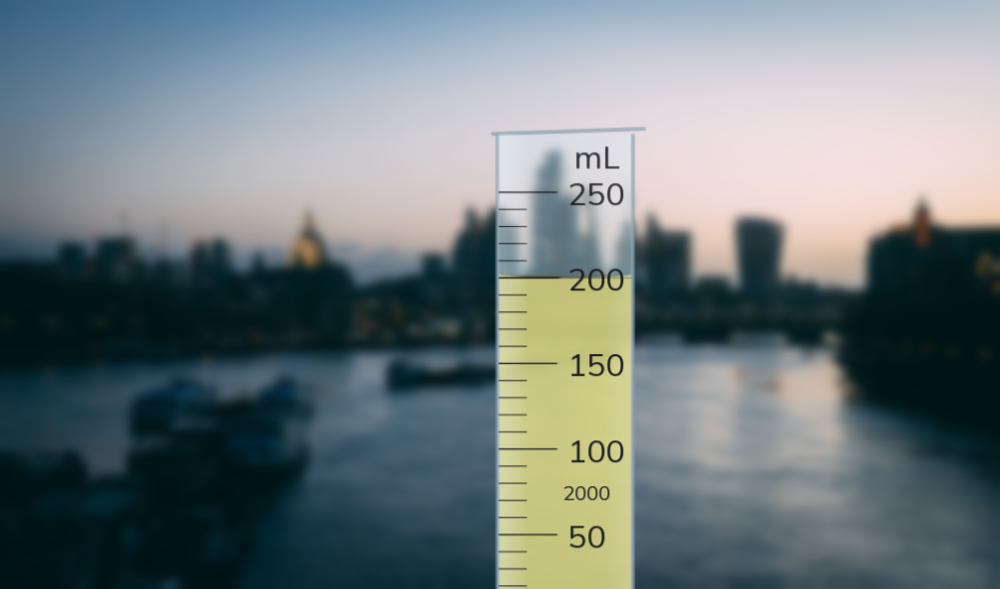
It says 200 mL
